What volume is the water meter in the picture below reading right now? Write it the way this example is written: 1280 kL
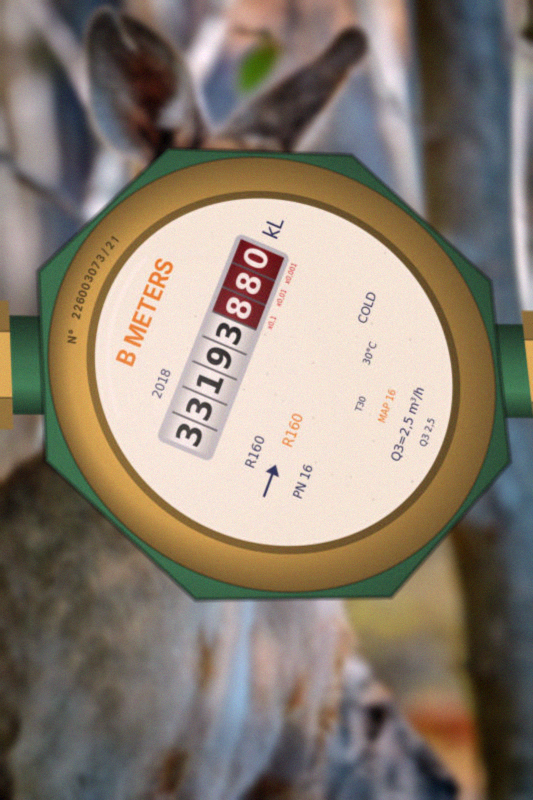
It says 33193.880 kL
